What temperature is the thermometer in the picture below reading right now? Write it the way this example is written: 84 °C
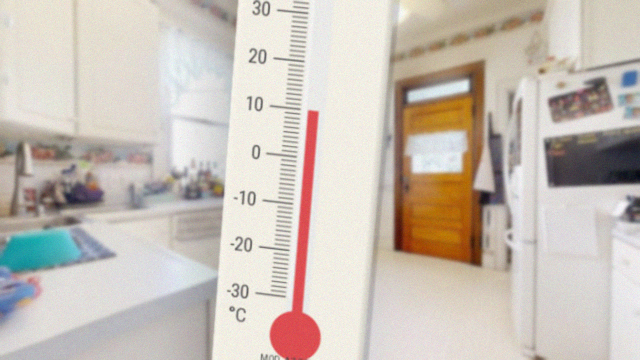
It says 10 °C
